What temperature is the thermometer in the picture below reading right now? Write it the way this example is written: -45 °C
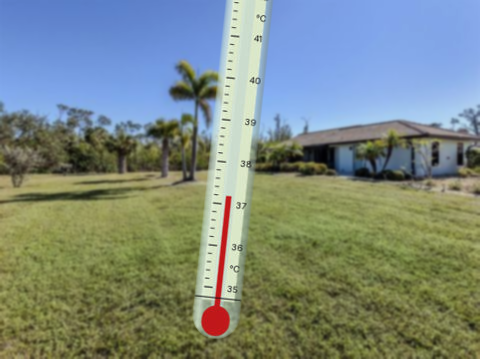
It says 37.2 °C
